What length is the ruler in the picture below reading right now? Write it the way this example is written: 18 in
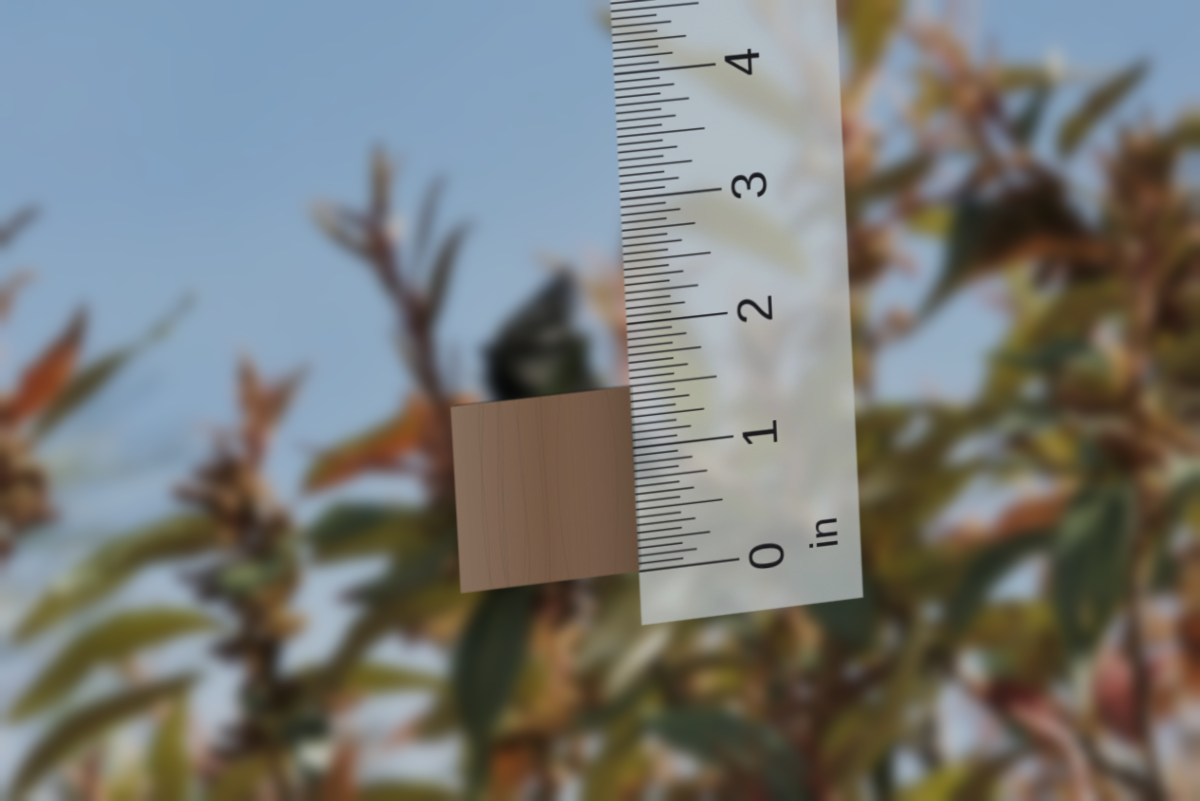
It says 1.5 in
